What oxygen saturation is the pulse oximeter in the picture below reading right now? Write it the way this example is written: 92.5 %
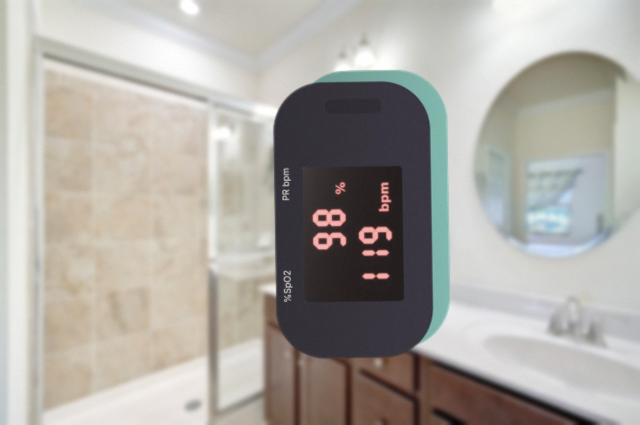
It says 98 %
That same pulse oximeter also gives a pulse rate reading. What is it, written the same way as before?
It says 119 bpm
